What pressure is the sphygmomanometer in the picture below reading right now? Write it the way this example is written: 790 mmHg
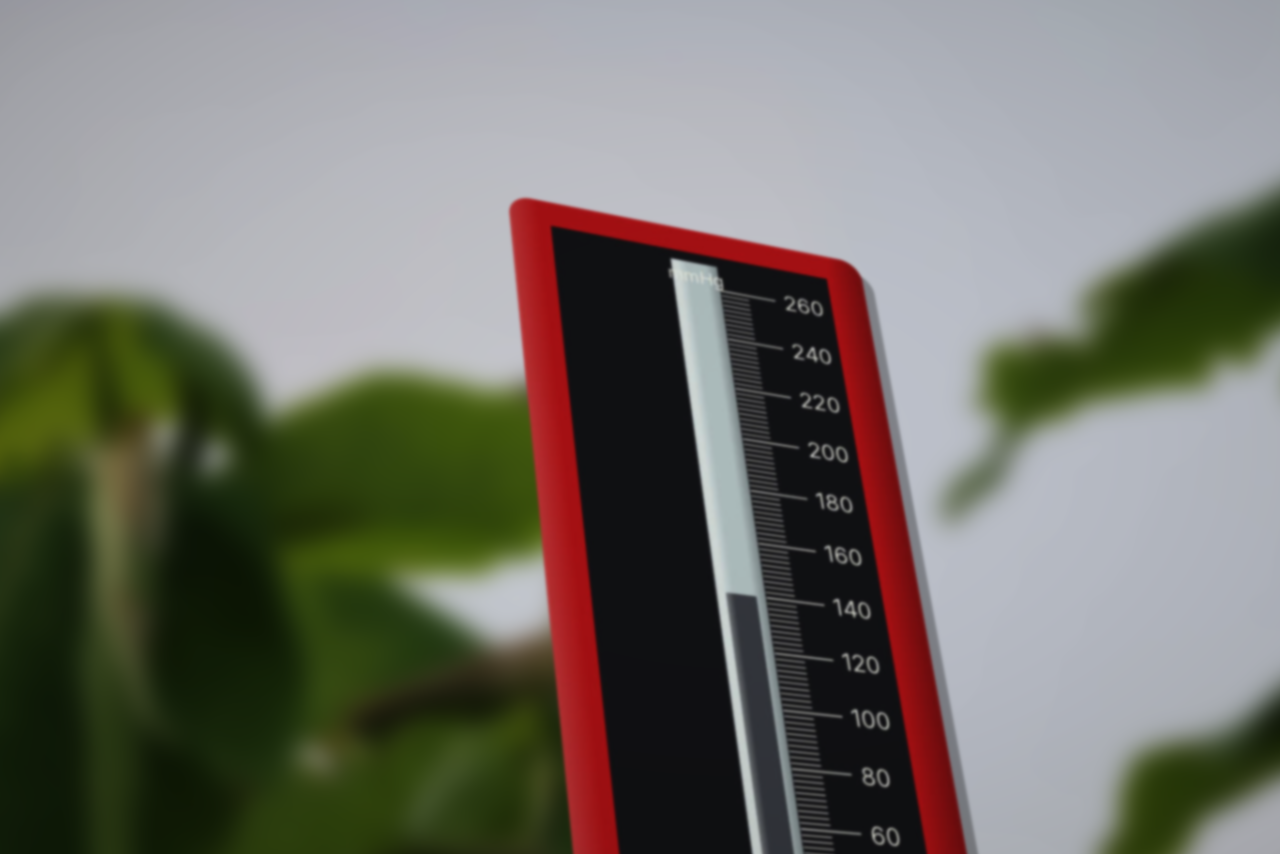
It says 140 mmHg
